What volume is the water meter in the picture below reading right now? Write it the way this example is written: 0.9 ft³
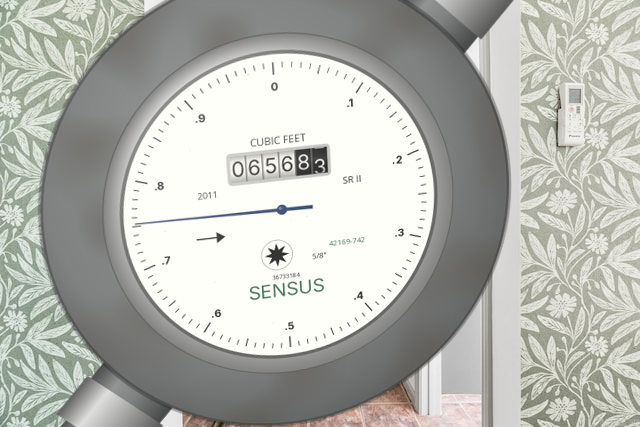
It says 65682.75 ft³
